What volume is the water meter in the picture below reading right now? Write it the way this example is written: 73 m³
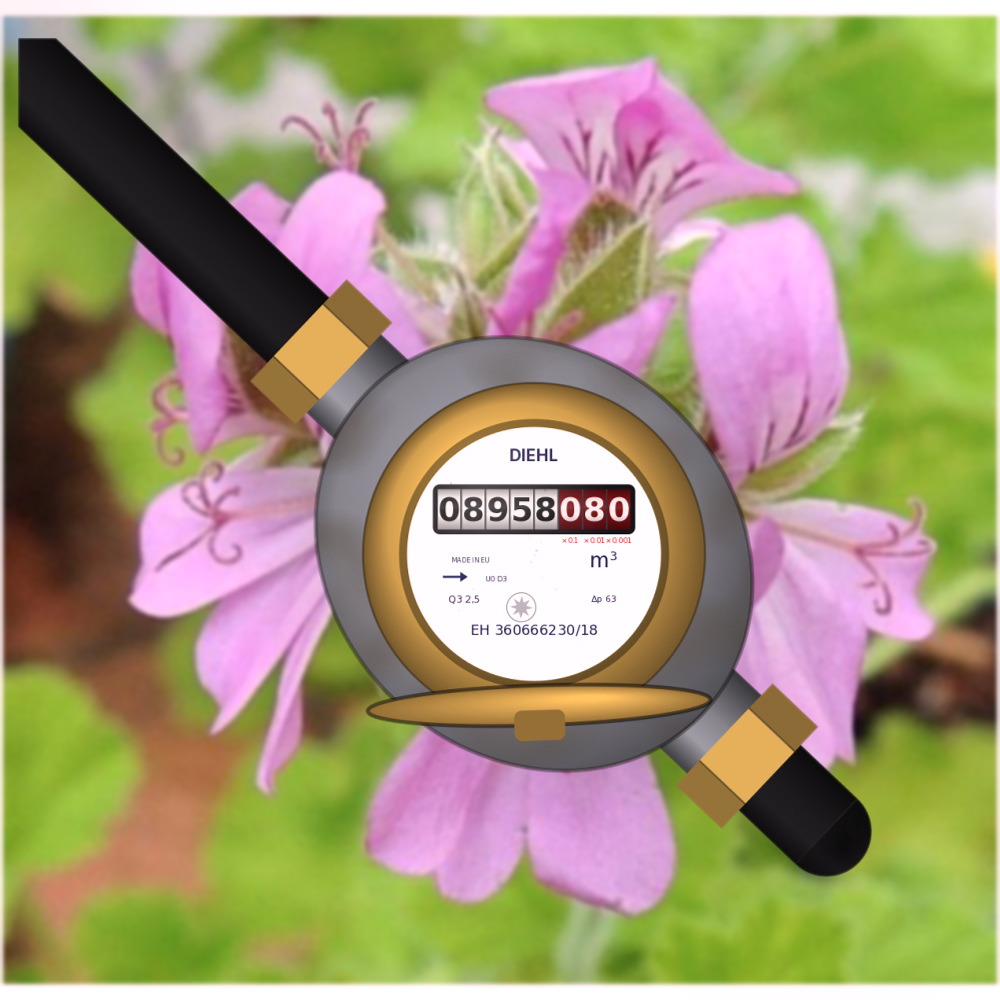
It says 8958.080 m³
